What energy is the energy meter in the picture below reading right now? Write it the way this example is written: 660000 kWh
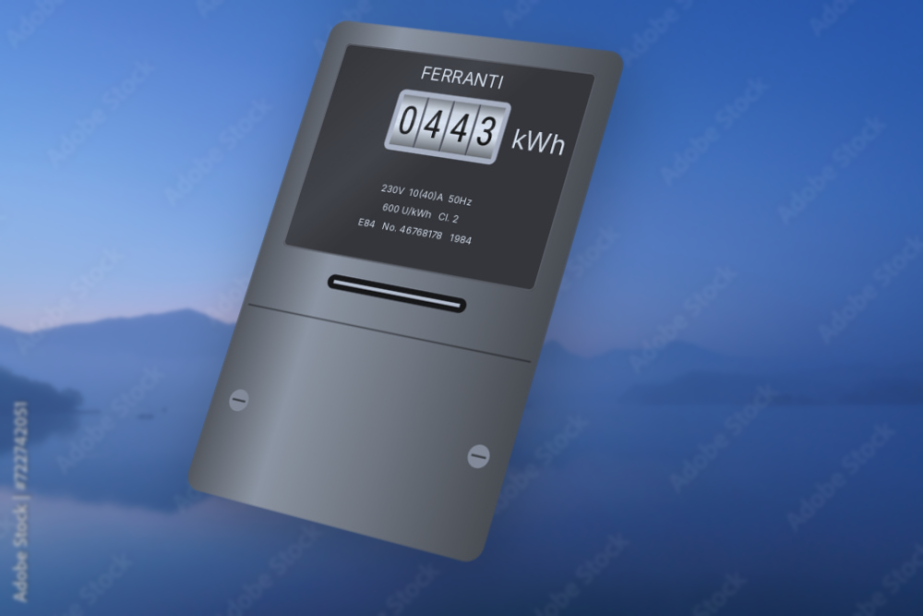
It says 443 kWh
